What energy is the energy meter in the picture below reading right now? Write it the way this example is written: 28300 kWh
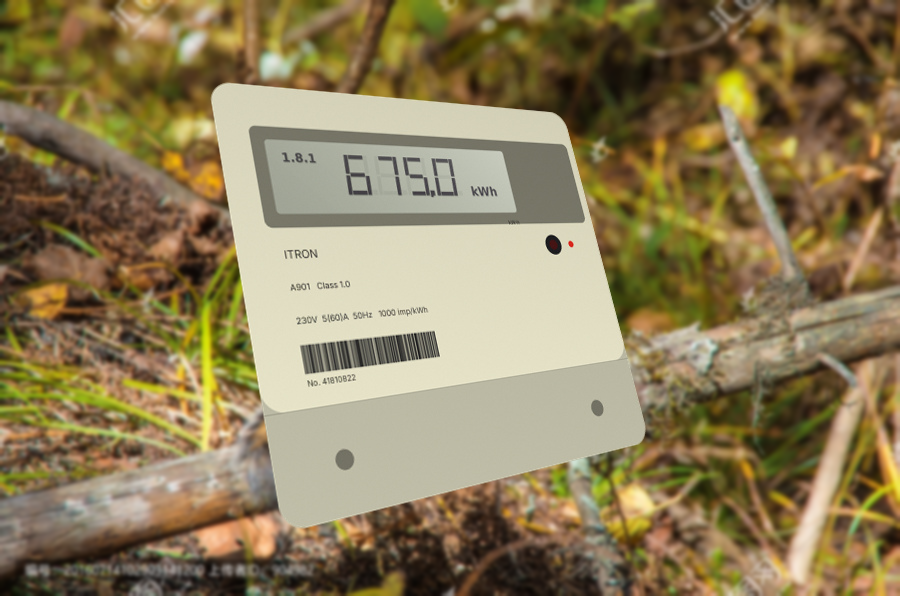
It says 675.0 kWh
